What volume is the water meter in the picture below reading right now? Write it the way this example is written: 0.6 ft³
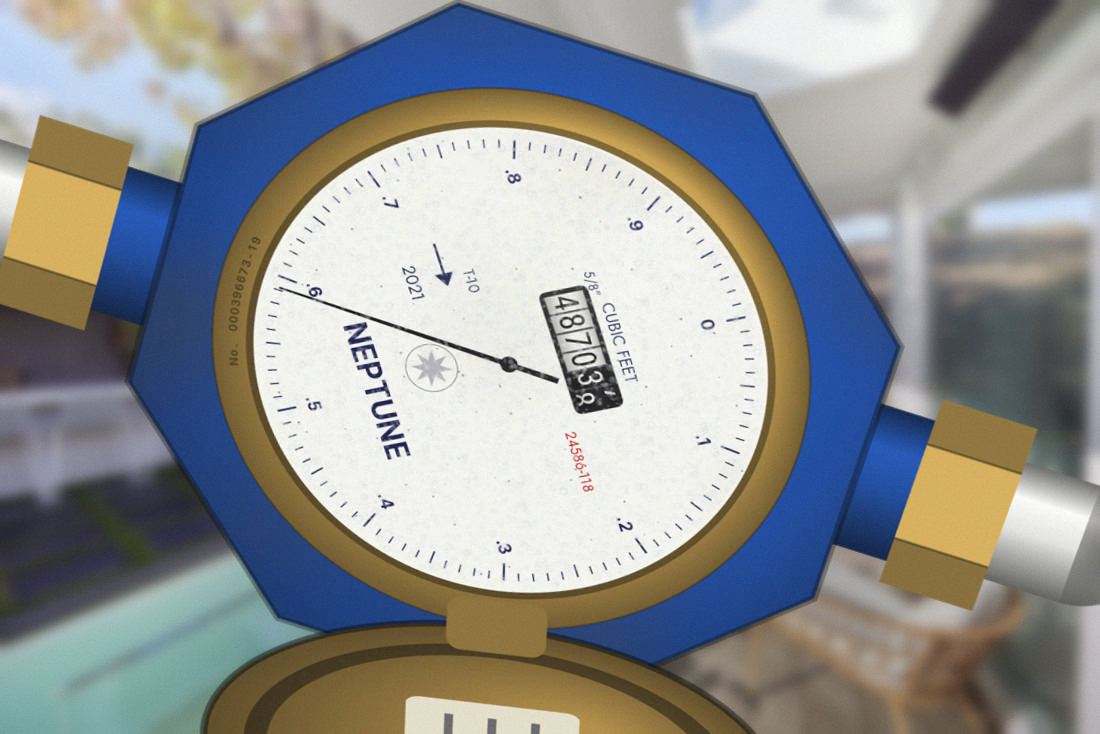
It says 487037.59 ft³
